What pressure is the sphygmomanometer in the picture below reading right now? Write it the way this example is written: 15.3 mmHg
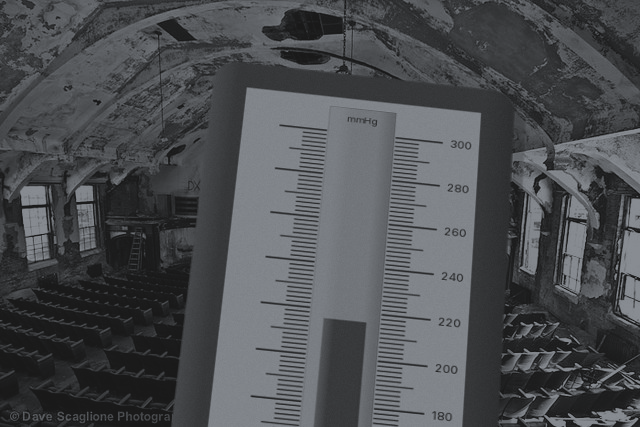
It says 216 mmHg
